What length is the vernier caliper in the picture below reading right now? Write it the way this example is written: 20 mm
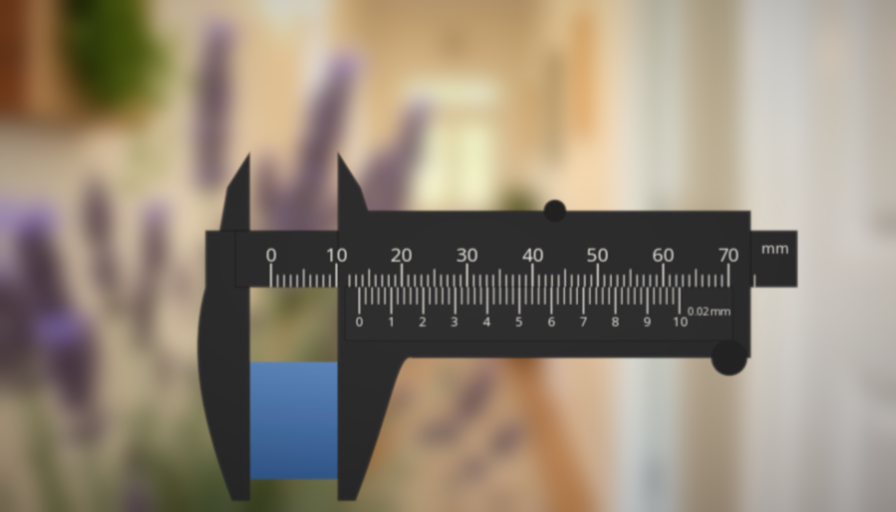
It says 13.5 mm
